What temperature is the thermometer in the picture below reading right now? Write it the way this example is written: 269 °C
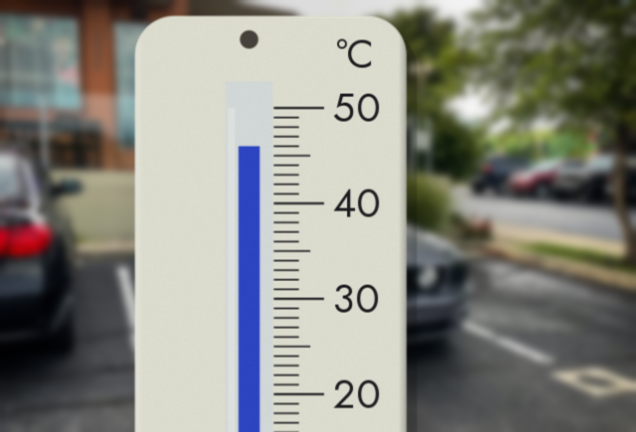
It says 46 °C
